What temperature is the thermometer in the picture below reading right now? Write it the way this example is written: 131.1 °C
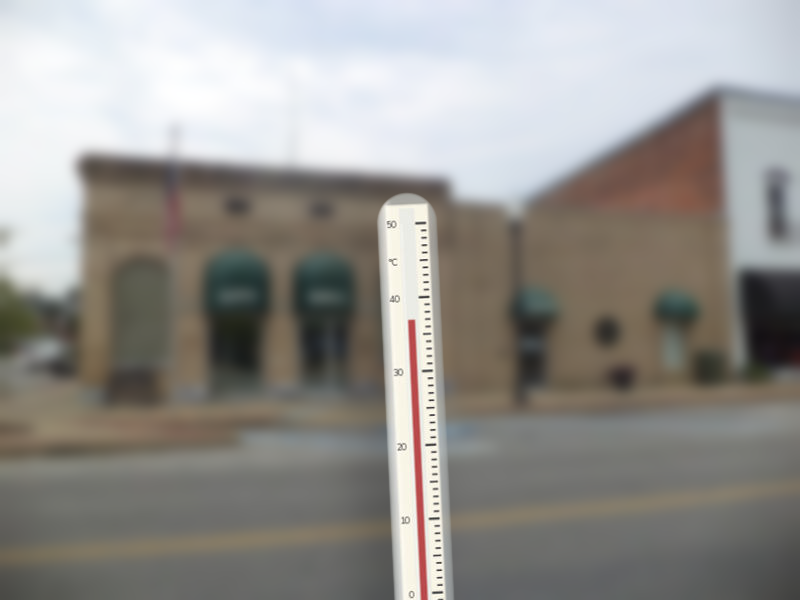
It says 37 °C
